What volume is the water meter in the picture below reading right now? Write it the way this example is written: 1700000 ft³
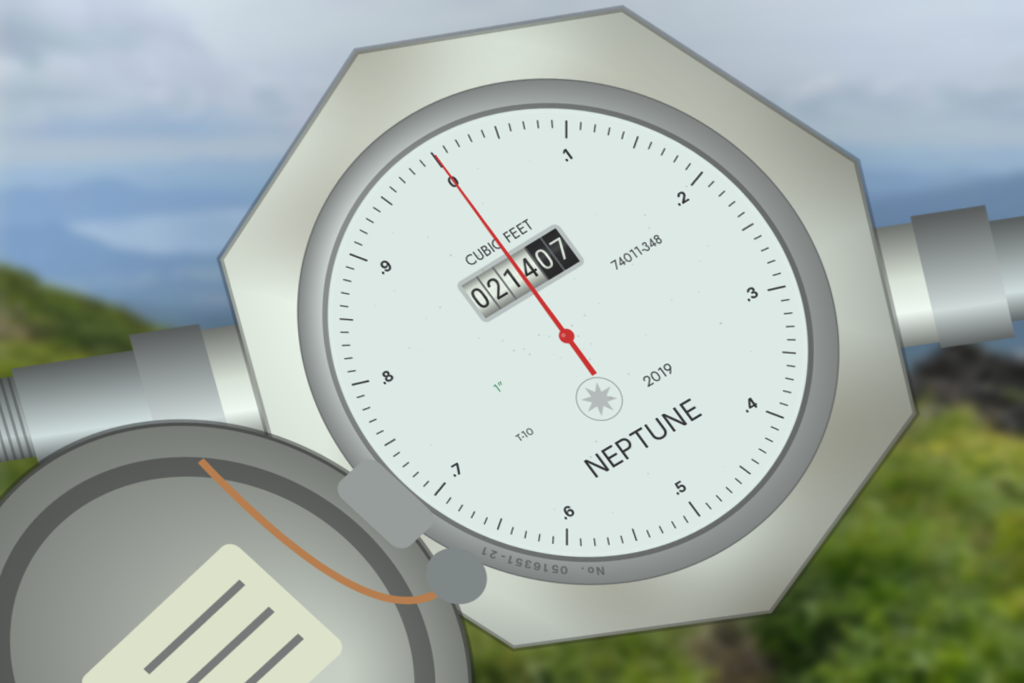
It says 21407.00 ft³
